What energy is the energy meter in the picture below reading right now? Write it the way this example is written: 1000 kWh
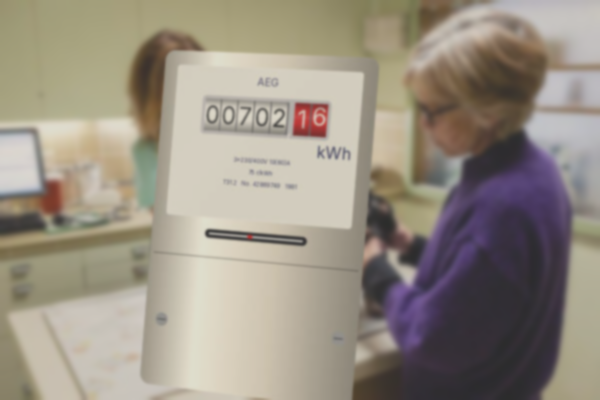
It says 702.16 kWh
